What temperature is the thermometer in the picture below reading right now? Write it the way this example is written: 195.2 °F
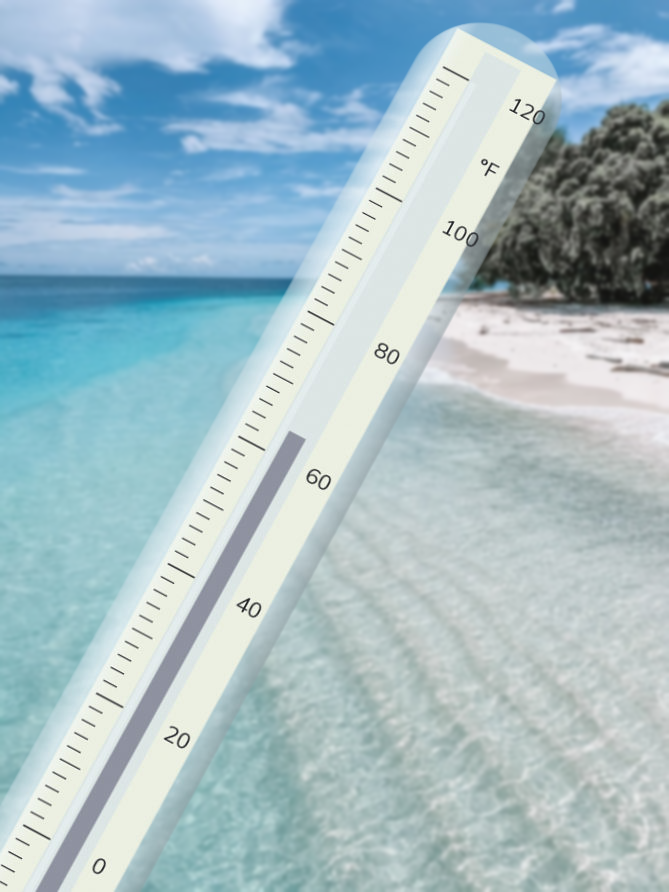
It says 64 °F
